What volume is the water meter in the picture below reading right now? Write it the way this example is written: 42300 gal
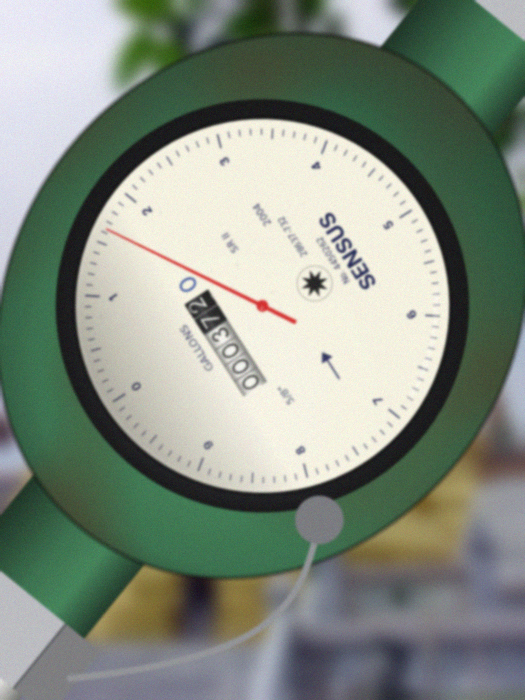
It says 3721.6 gal
